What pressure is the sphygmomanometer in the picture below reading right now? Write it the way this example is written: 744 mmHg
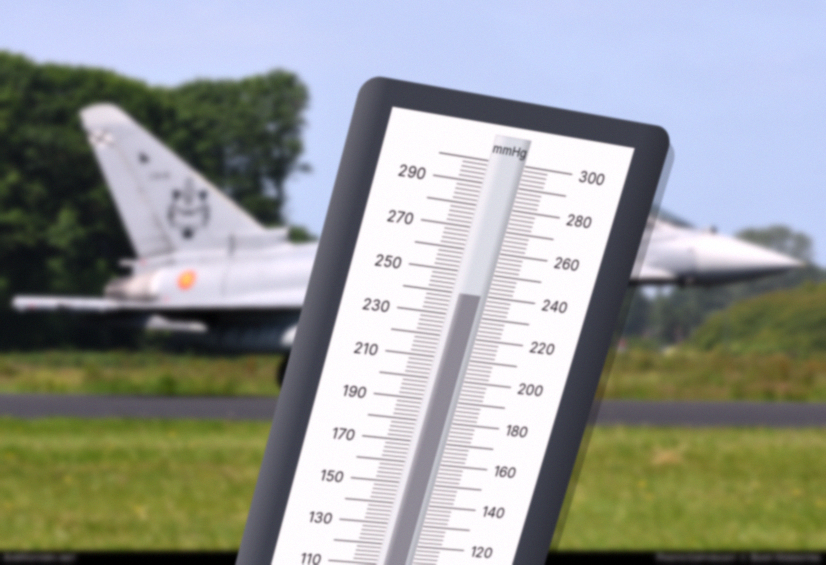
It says 240 mmHg
